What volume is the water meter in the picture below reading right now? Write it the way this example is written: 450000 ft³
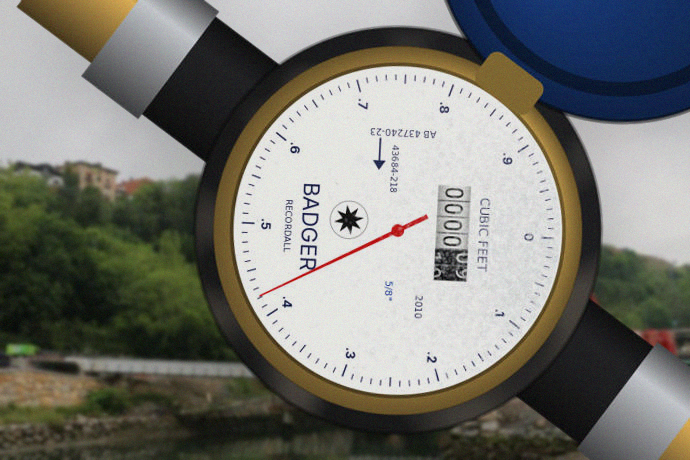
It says 9.42 ft³
